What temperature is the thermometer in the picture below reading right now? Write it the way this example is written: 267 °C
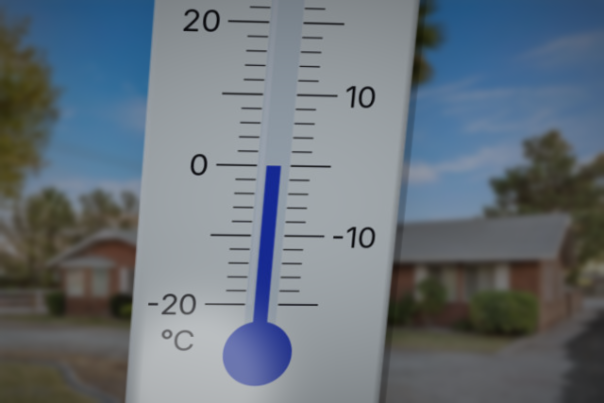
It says 0 °C
